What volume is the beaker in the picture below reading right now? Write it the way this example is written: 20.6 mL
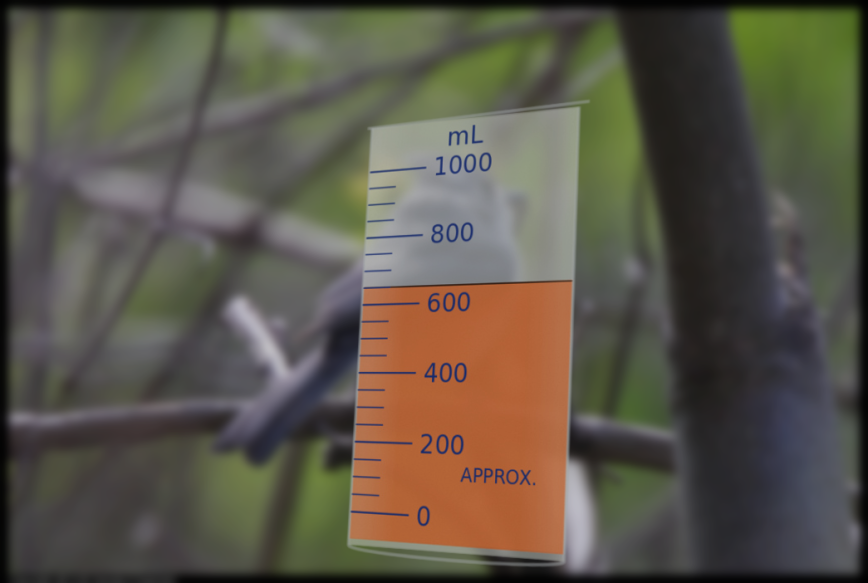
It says 650 mL
